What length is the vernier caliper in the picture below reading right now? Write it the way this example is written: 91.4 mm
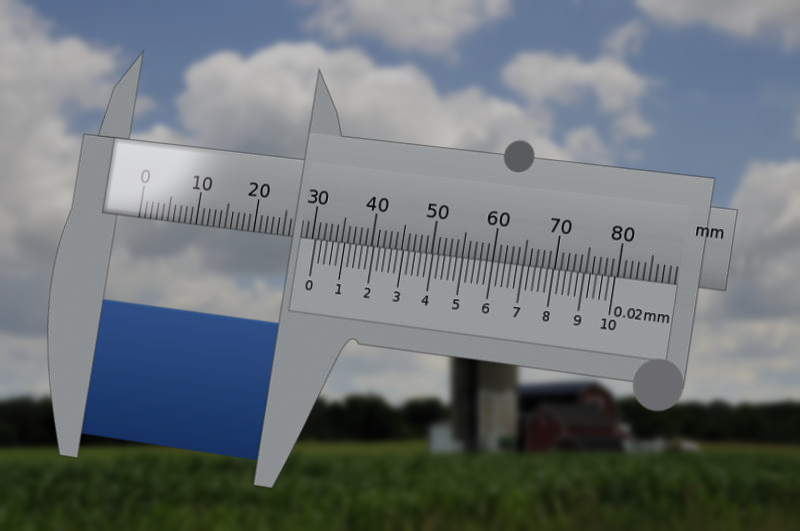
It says 30.6 mm
